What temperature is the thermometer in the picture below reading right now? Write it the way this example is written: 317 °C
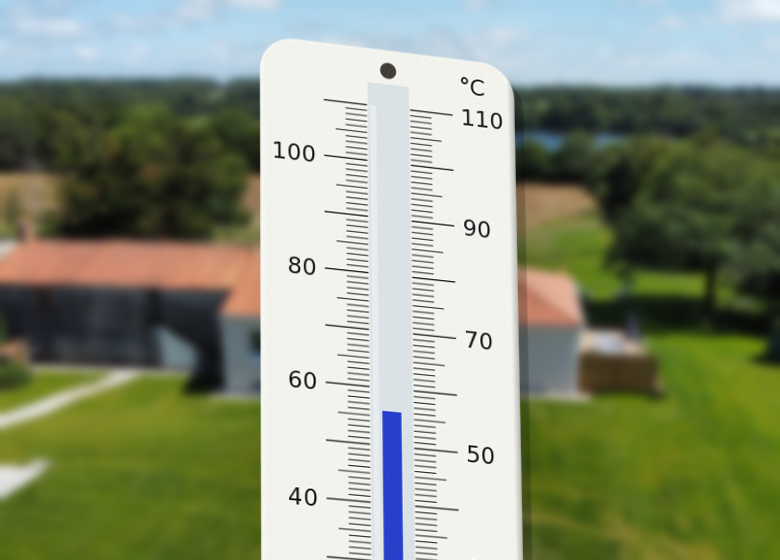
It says 56 °C
